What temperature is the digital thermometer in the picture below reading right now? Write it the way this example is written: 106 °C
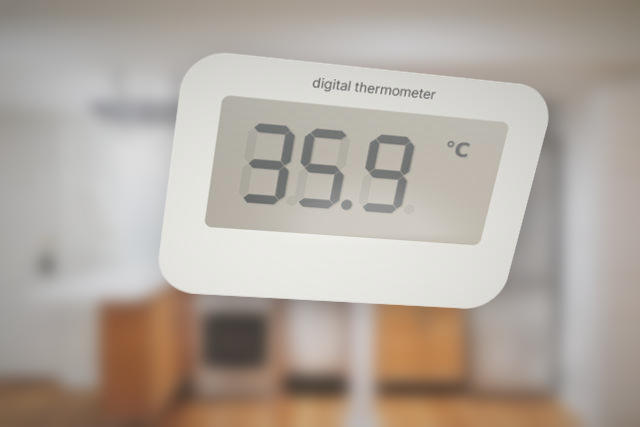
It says 35.9 °C
